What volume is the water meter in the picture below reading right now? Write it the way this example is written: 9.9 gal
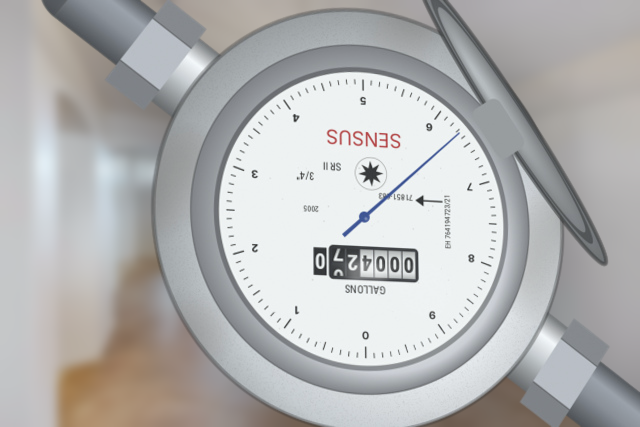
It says 4266.3 gal
